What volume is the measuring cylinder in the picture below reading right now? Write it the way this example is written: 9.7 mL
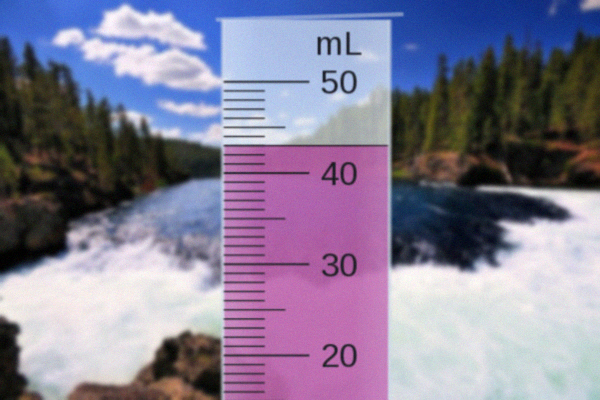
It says 43 mL
